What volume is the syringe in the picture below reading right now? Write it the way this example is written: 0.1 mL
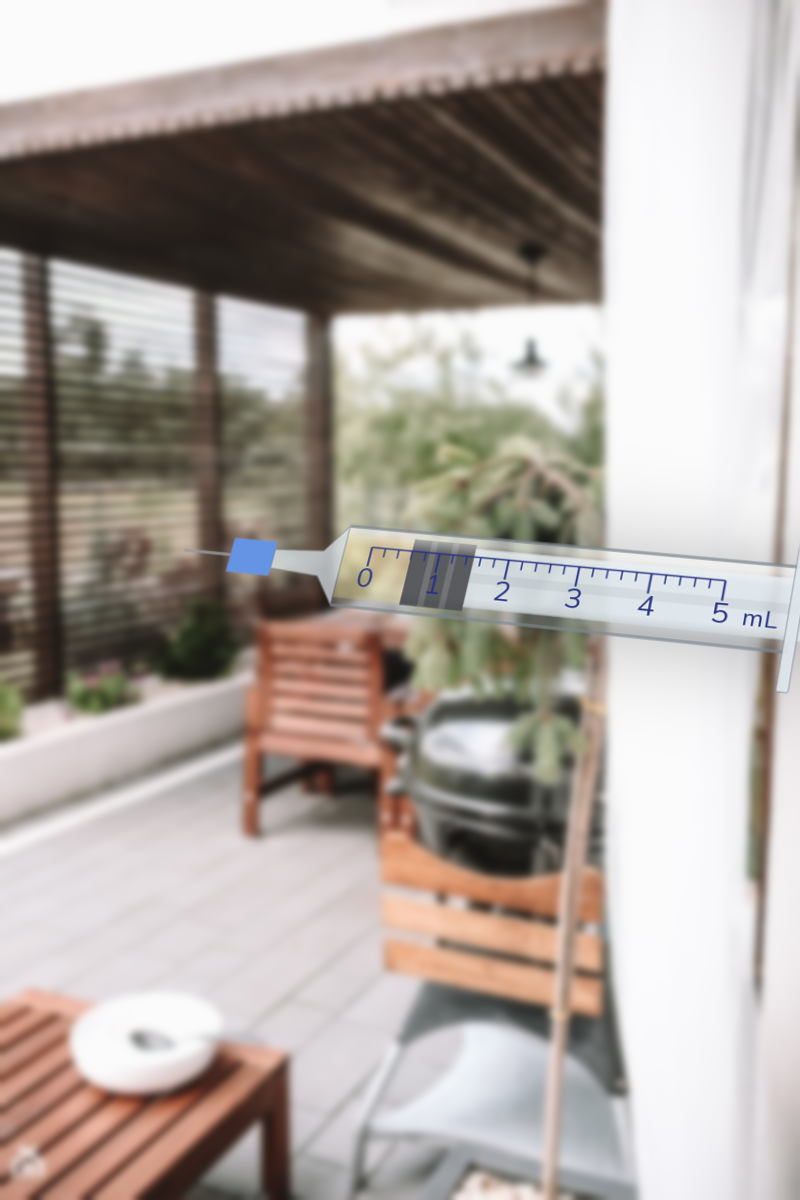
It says 0.6 mL
